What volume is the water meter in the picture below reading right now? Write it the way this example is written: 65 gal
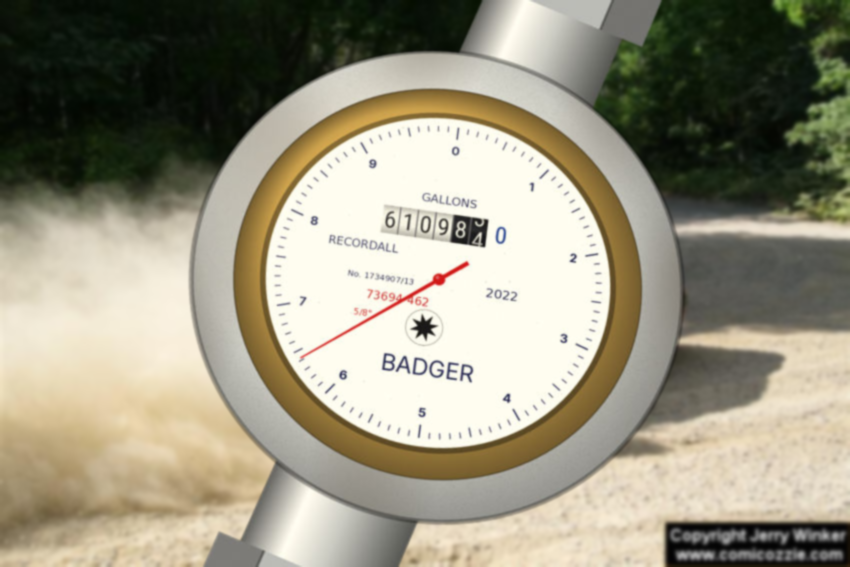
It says 6109836.4 gal
